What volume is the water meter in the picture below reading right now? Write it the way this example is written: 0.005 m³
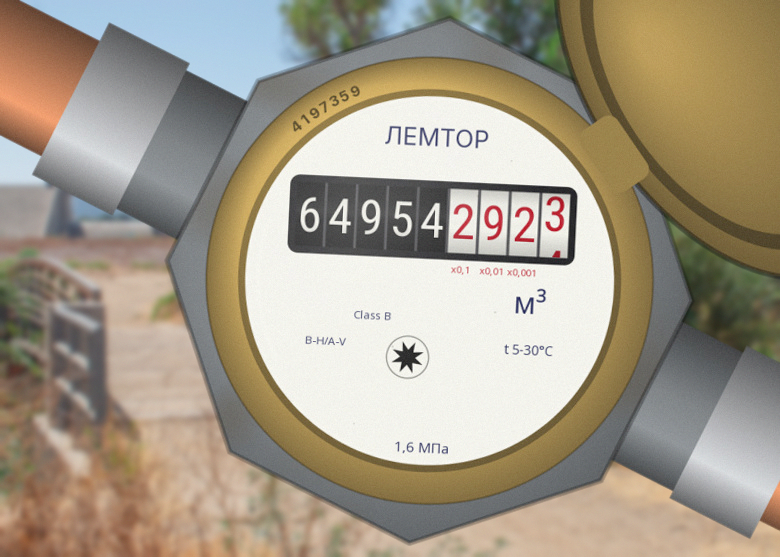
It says 64954.2923 m³
